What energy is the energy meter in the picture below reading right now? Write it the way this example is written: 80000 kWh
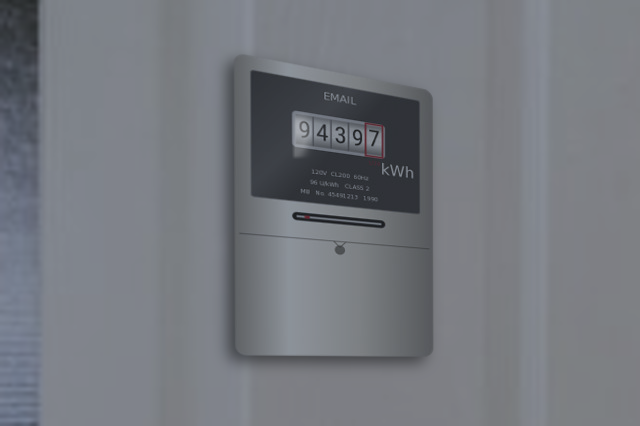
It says 9439.7 kWh
